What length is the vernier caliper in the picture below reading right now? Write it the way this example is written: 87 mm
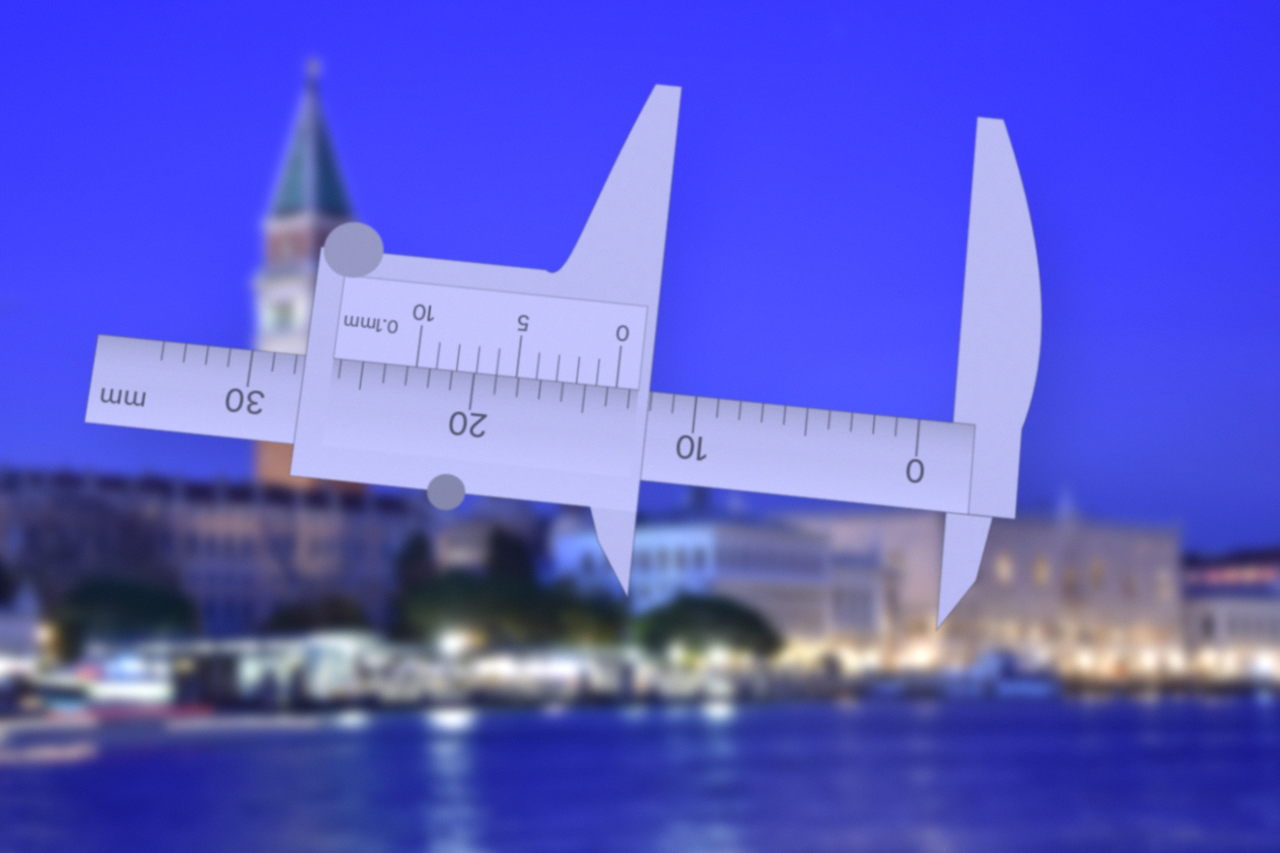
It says 13.6 mm
